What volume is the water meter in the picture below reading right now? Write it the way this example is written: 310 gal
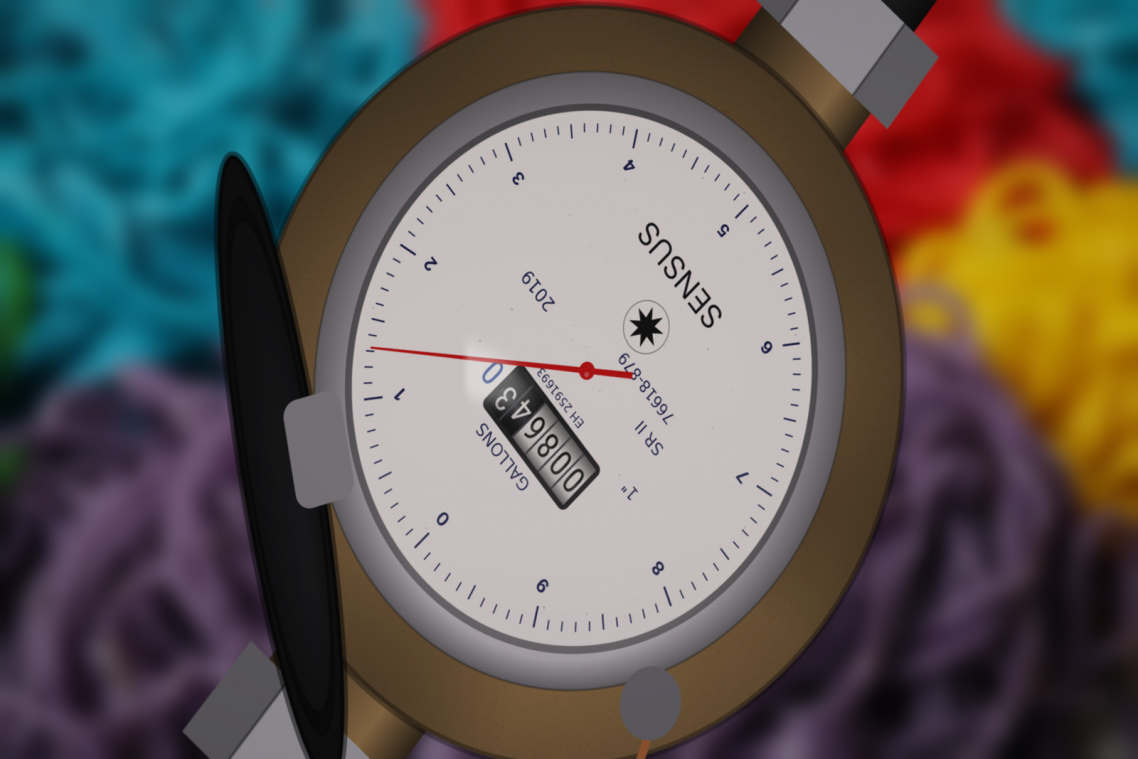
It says 86431.3 gal
